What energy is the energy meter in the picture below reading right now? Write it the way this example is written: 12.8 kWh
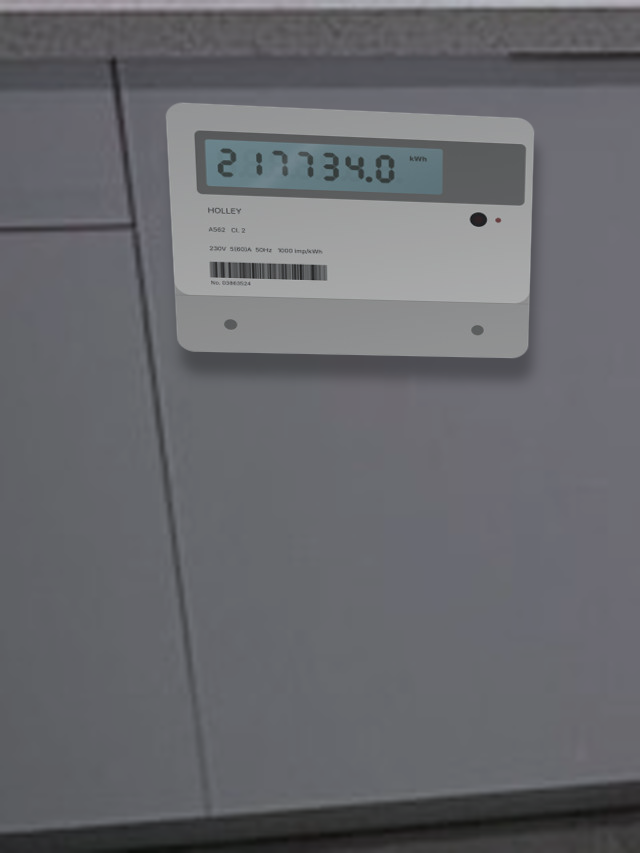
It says 217734.0 kWh
